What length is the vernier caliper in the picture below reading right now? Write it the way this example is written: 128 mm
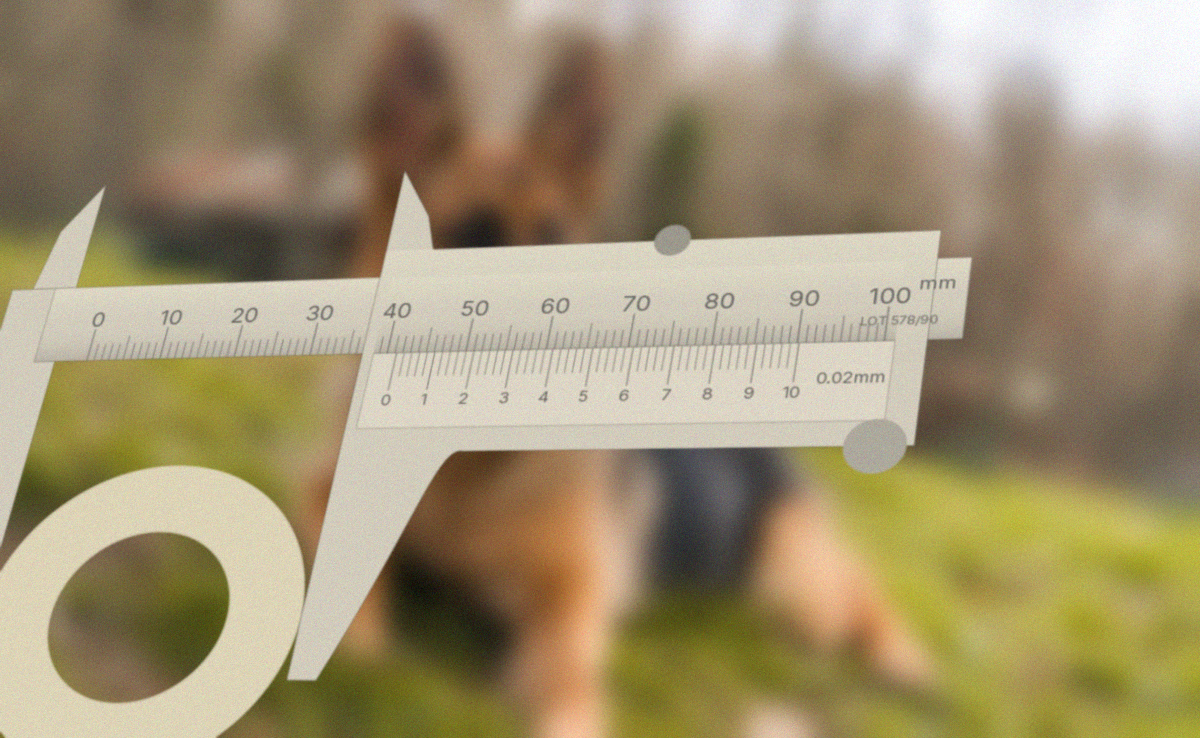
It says 41.2 mm
